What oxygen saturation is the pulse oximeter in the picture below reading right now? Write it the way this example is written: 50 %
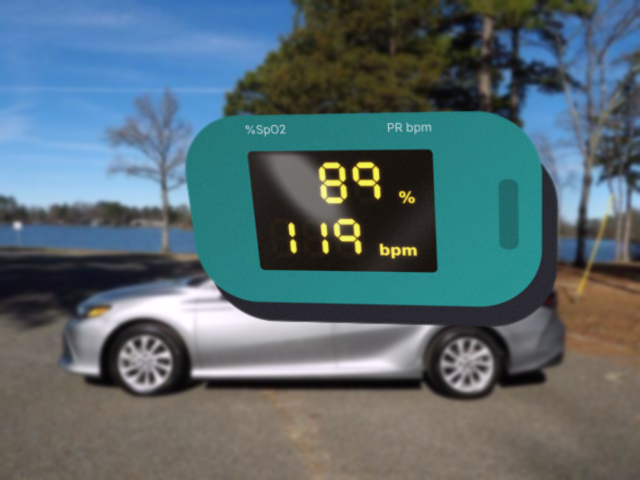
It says 89 %
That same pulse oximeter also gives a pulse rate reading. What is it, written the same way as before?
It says 119 bpm
